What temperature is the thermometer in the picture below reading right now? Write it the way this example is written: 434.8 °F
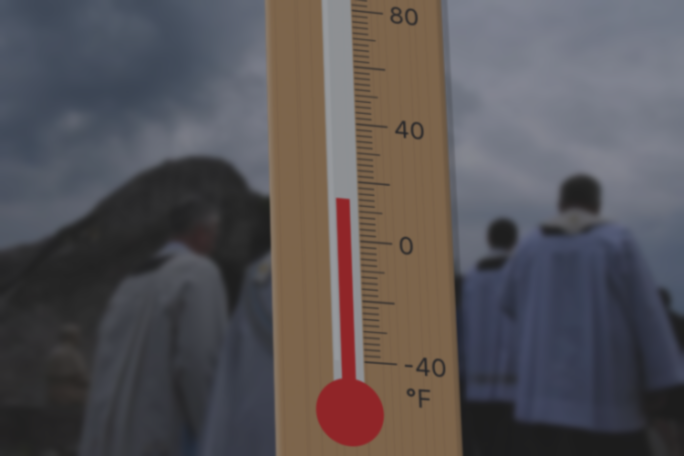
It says 14 °F
